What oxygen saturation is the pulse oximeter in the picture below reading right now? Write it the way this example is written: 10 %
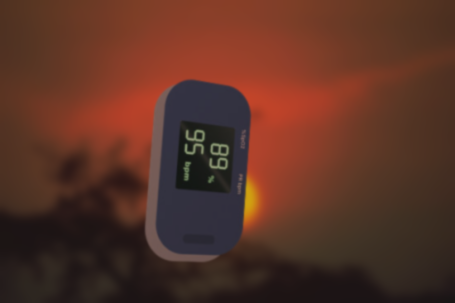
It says 89 %
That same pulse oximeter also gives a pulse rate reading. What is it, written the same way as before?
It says 95 bpm
